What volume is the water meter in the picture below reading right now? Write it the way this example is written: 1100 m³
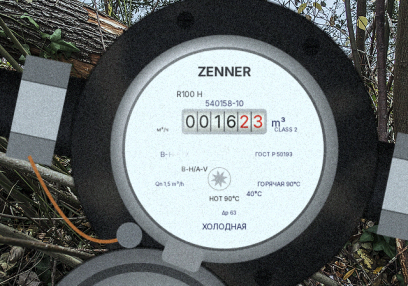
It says 16.23 m³
